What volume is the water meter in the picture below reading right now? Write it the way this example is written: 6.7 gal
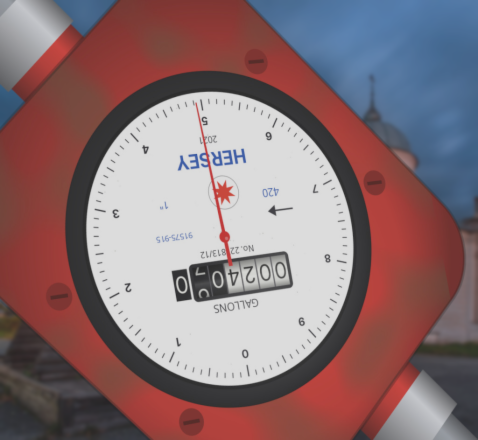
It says 24064.9 gal
